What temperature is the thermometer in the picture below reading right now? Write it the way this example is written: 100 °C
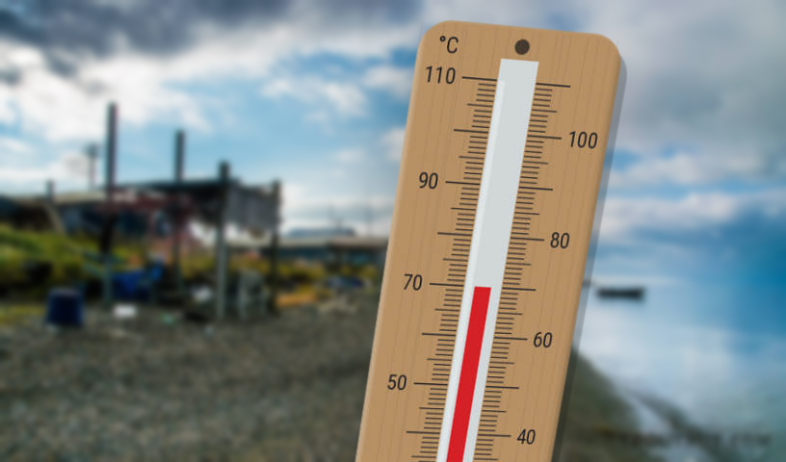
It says 70 °C
